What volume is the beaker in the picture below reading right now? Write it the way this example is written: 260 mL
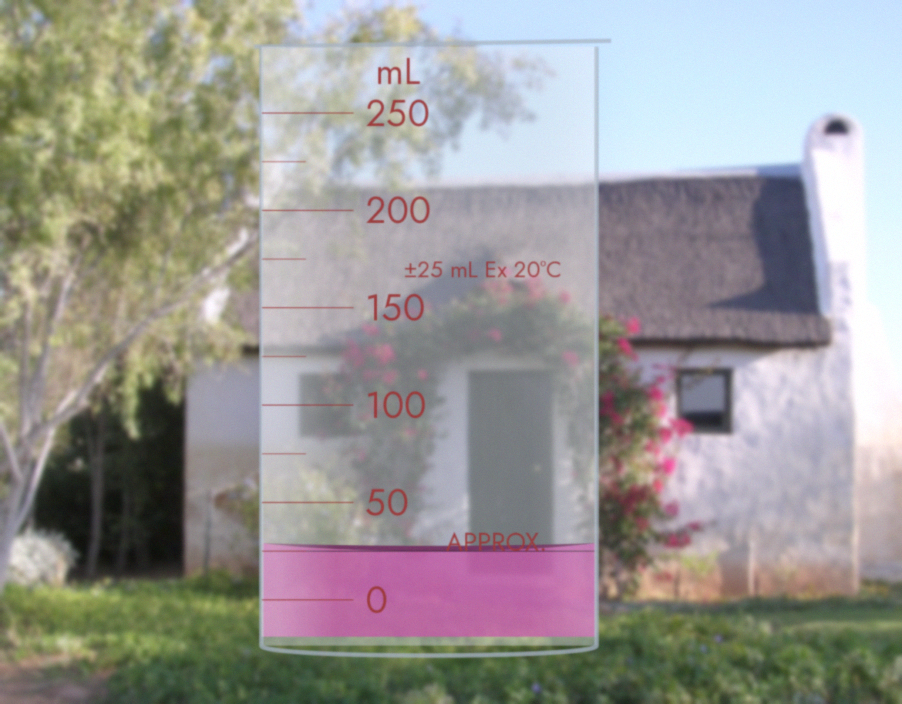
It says 25 mL
